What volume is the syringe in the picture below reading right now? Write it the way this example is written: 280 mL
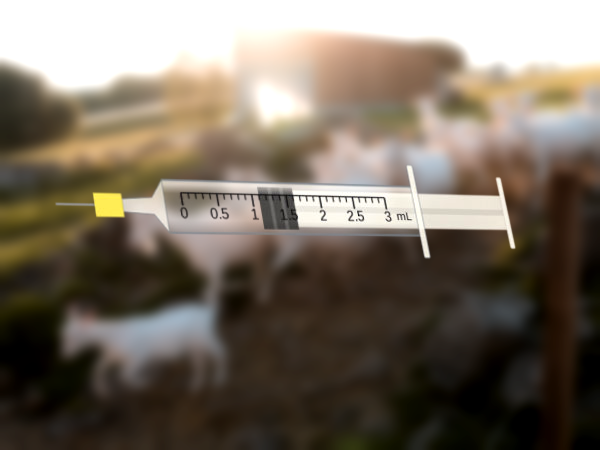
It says 1.1 mL
